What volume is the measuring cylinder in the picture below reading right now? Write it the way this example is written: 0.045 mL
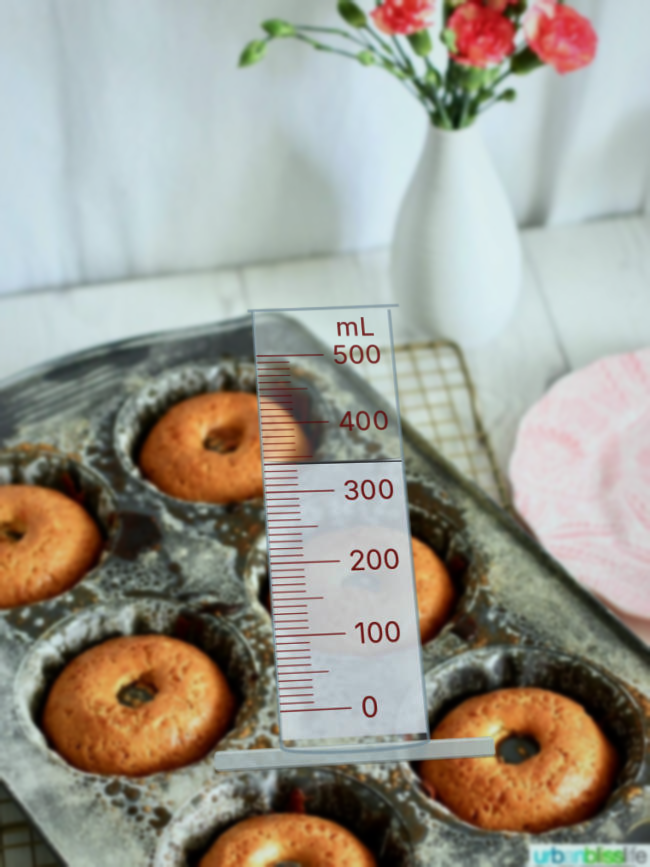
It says 340 mL
